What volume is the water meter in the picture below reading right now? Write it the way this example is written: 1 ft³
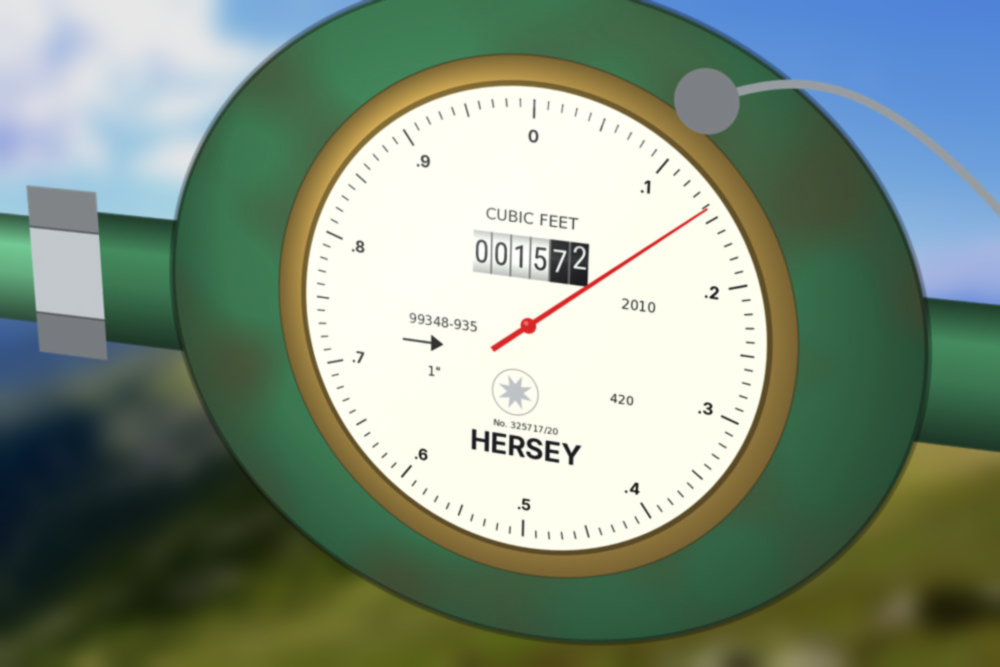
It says 1572.14 ft³
